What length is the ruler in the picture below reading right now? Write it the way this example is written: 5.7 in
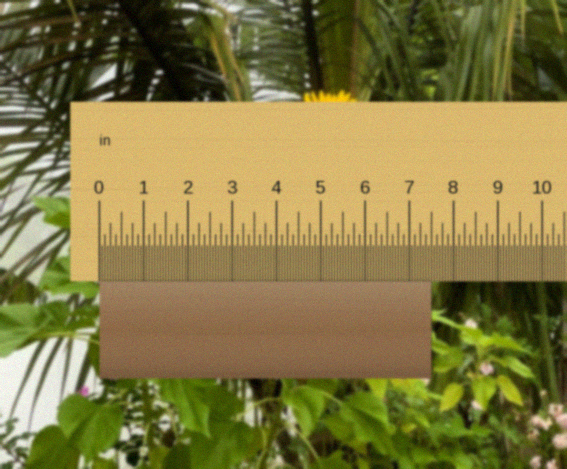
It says 7.5 in
